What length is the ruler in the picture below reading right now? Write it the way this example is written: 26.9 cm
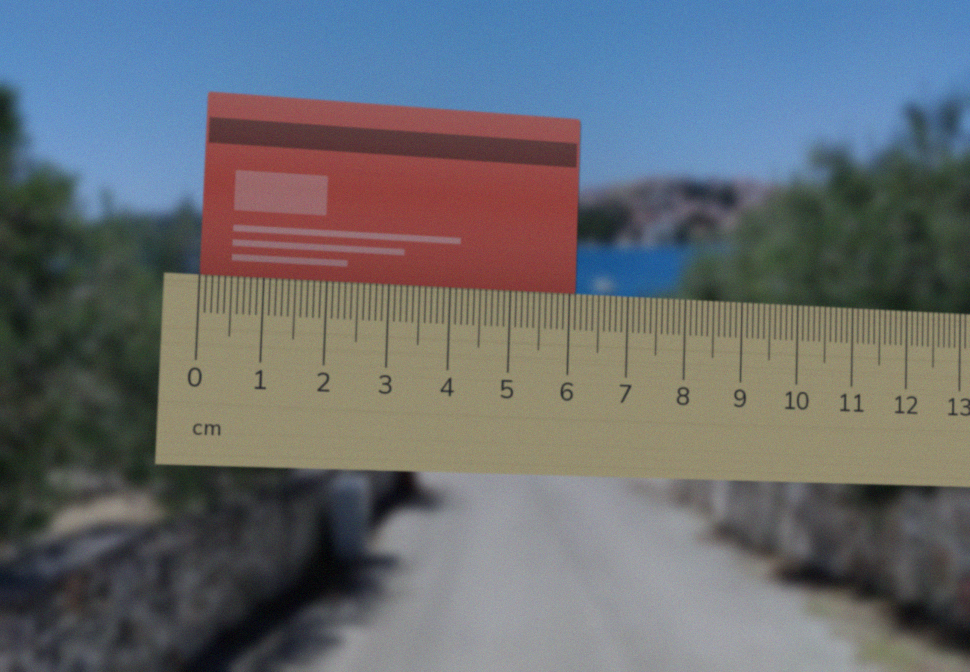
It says 6.1 cm
